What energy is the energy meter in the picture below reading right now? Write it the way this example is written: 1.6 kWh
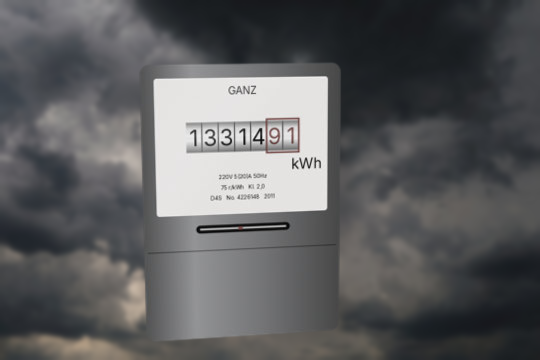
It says 13314.91 kWh
